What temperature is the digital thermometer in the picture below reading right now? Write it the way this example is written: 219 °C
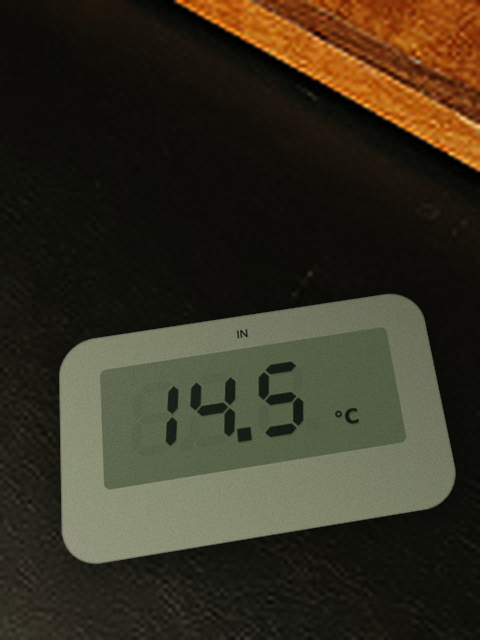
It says 14.5 °C
